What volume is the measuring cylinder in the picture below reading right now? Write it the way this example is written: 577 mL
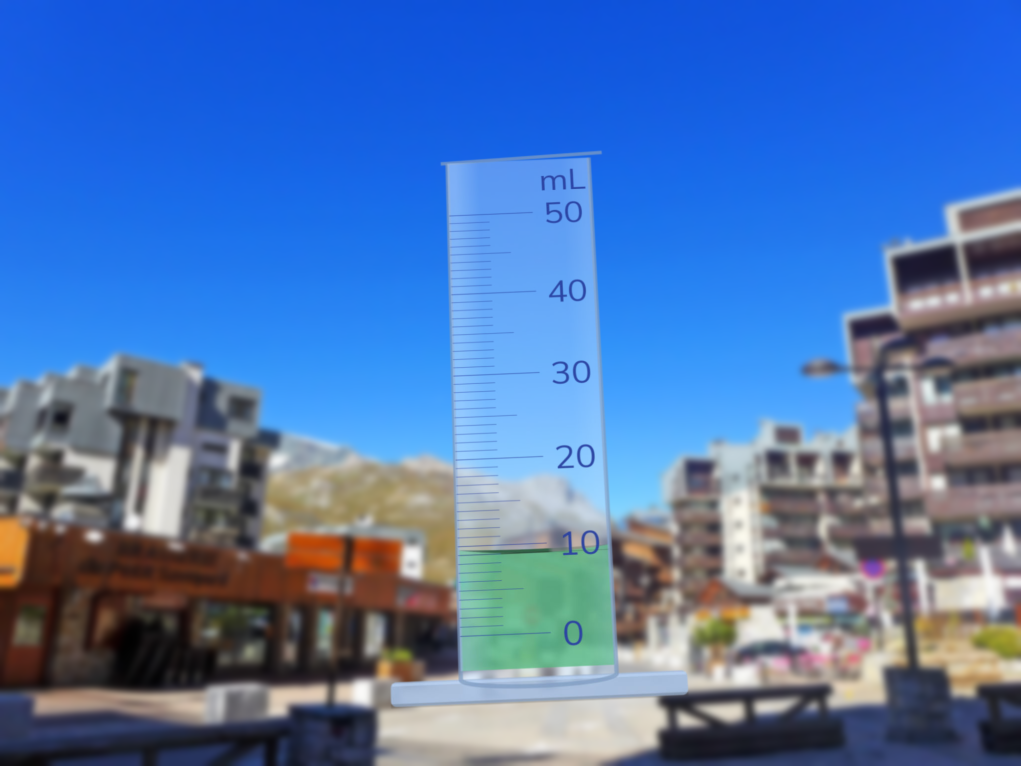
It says 9 mL
